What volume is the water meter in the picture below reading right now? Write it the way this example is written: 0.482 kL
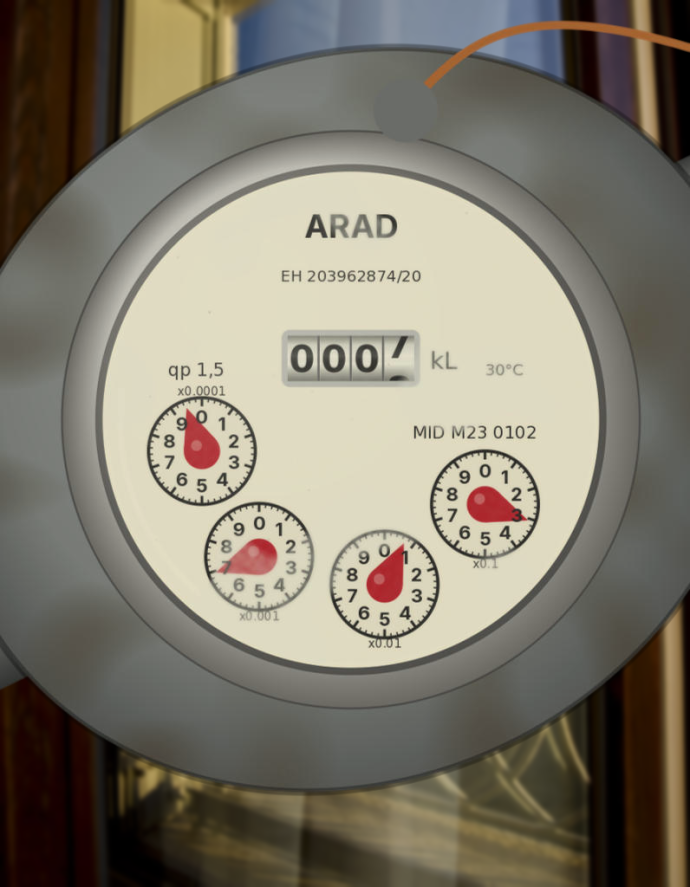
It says 7.3069 kL
